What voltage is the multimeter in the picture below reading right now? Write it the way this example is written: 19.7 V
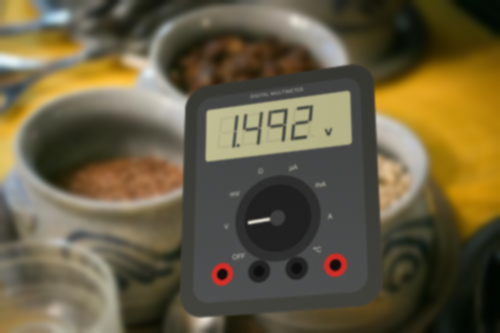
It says 1.492 V
